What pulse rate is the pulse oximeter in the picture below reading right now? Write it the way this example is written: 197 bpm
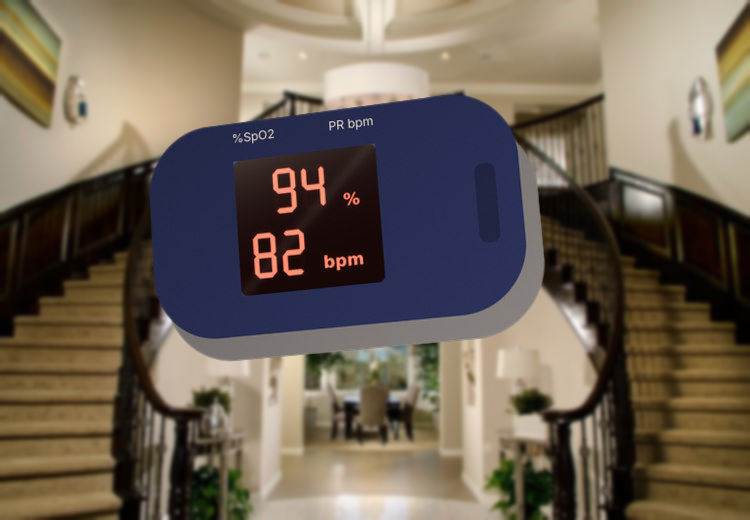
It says 82 bpm
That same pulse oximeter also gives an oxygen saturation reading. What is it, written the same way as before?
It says 94 %
